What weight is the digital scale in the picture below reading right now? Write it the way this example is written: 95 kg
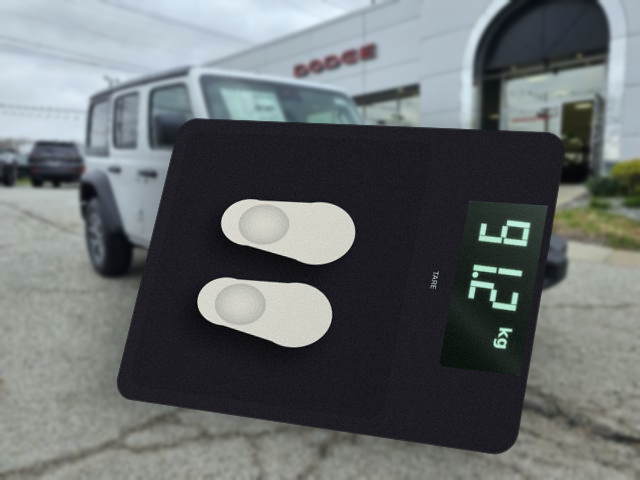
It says 91.2 kg
